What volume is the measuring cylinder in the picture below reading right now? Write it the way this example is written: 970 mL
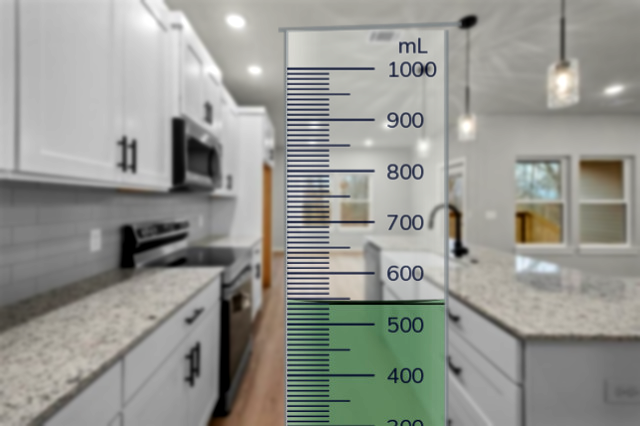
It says 540 mL
